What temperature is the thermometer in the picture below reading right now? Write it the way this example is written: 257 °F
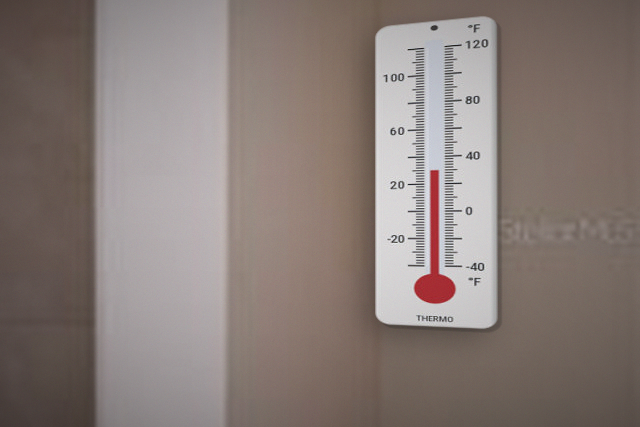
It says 30 °F
